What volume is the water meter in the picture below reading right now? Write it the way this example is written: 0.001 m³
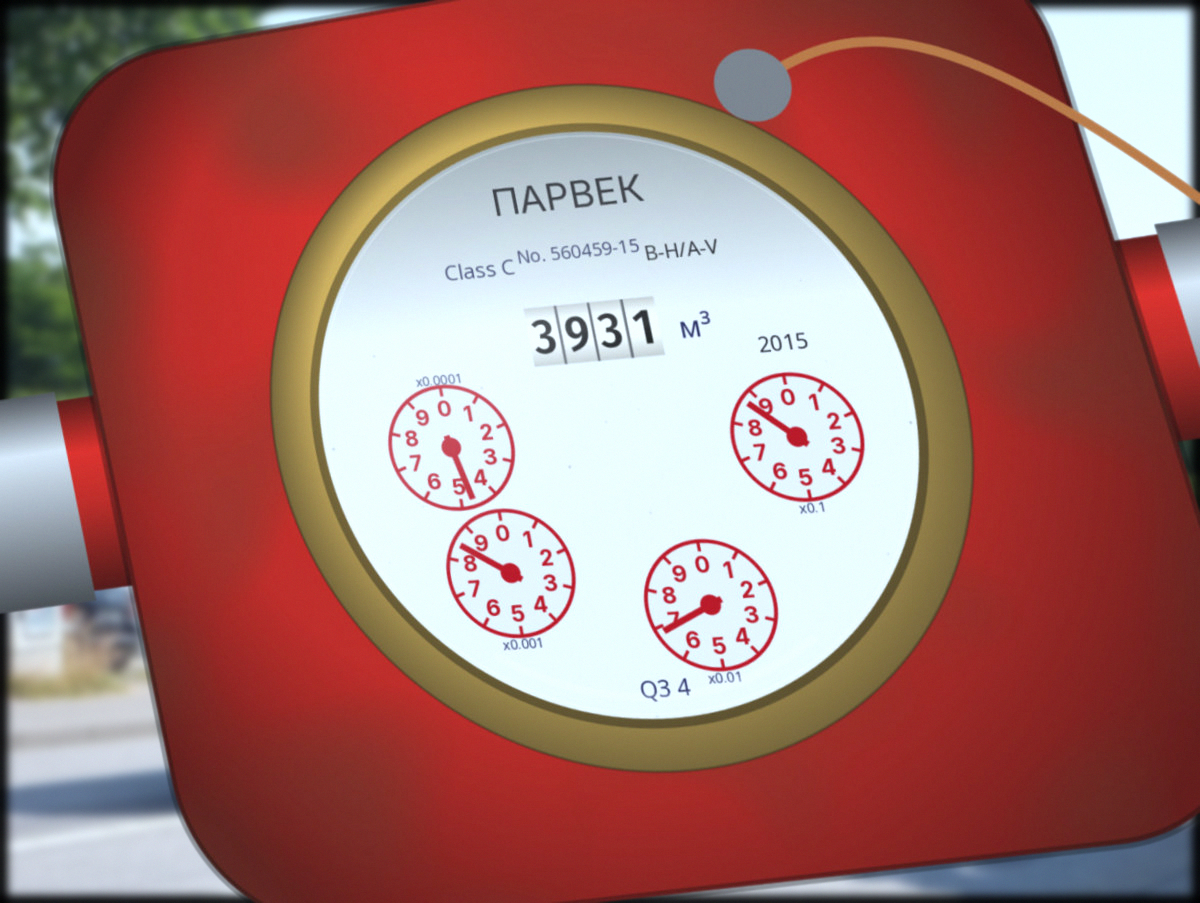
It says 3931.8684 m³
